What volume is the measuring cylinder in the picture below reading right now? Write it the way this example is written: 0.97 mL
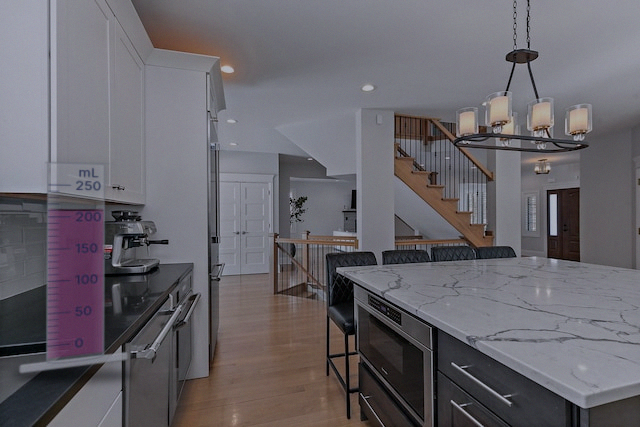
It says 210 mL
